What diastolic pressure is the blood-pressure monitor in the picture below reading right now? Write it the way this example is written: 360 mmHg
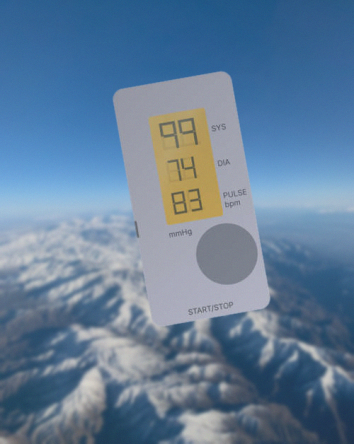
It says 74 mmHg
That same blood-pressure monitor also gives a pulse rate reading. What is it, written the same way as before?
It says 83 bpm
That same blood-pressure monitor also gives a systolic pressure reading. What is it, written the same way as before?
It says 99 mmHg
